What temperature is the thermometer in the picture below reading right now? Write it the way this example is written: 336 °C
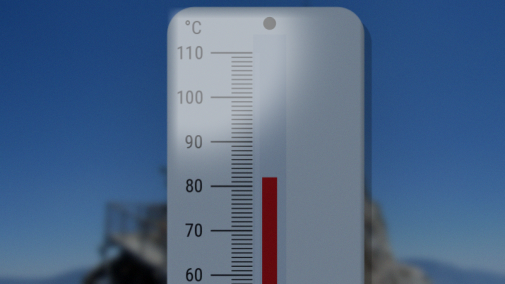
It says 82 °C
